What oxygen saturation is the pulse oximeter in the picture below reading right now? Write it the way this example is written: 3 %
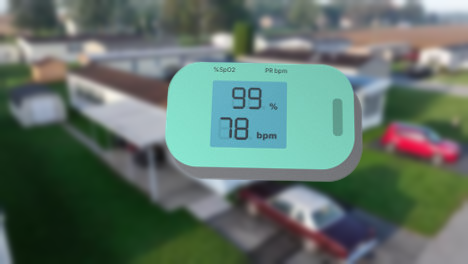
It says 99 %
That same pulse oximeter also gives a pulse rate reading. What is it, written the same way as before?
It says 78 bpm
